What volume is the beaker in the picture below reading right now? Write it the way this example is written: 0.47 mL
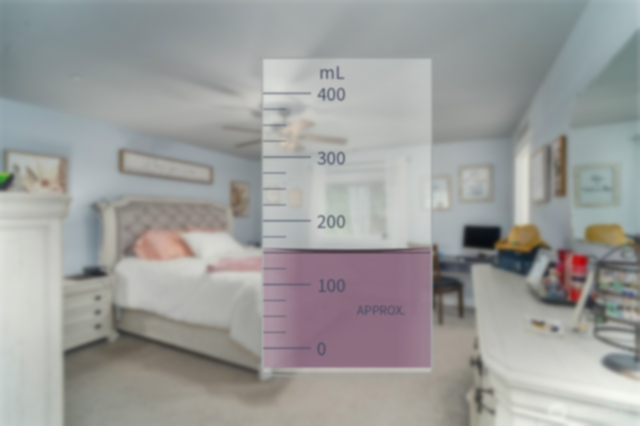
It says 150 mL
